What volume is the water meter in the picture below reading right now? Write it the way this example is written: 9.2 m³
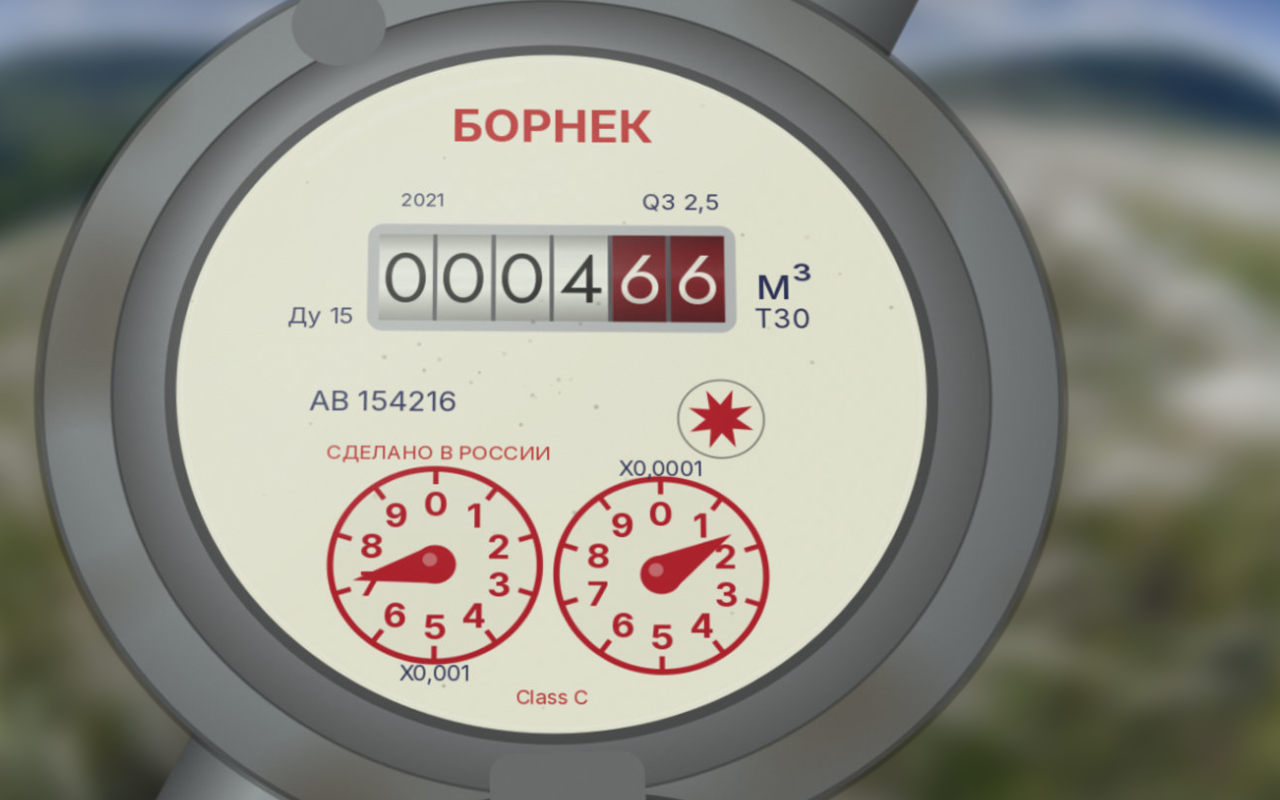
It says 4.6671 m³
